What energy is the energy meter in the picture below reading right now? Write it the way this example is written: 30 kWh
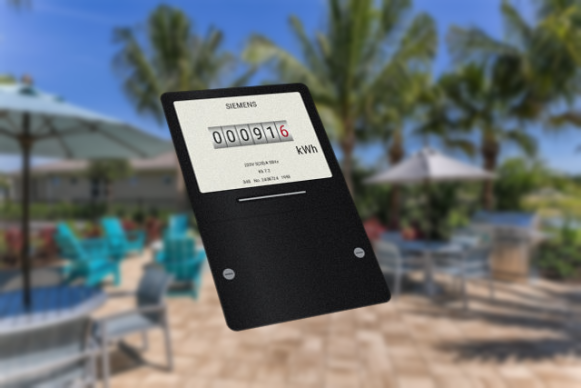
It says 91.6 kWh
